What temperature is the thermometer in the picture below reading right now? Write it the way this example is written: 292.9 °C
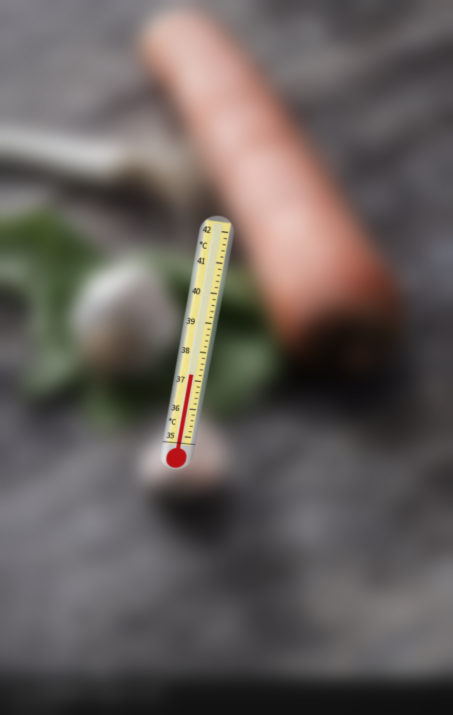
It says 37.2 °C
